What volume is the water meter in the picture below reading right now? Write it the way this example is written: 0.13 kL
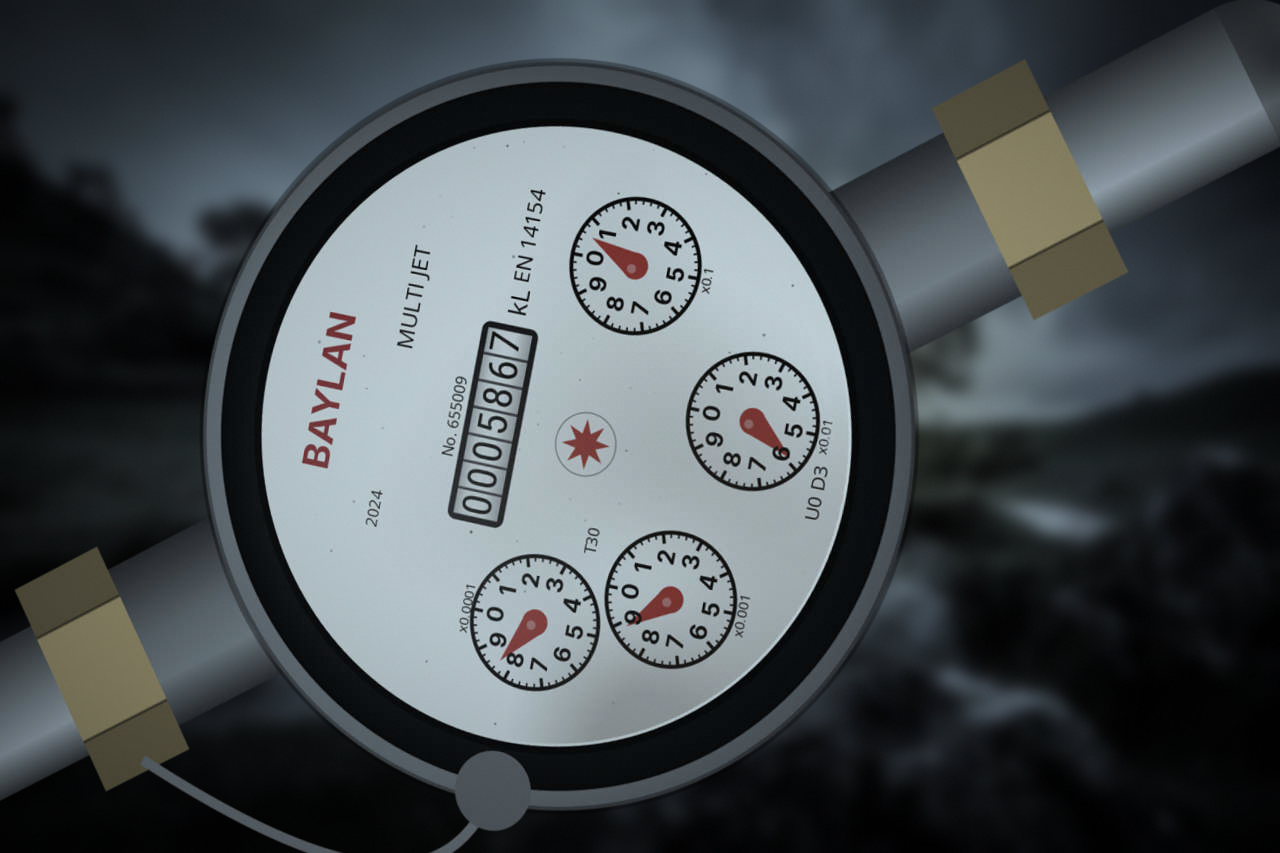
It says 5867.0588 kL
